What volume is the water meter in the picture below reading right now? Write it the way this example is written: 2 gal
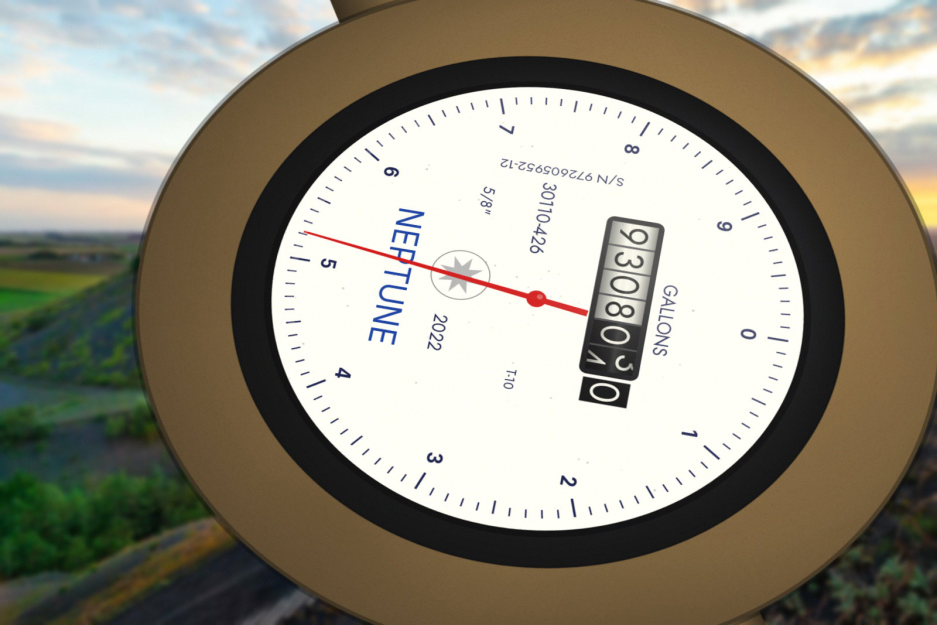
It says 9308035.2 gal
